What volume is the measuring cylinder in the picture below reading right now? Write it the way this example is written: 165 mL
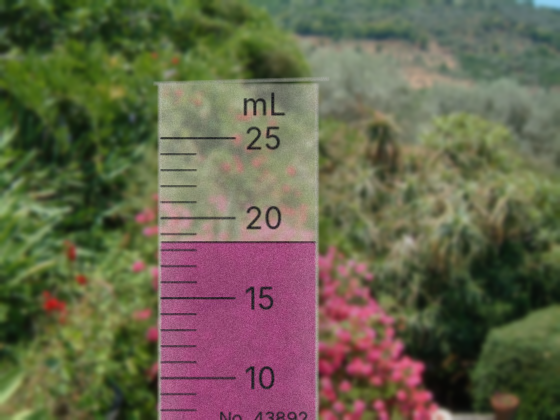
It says 18.5 mL
